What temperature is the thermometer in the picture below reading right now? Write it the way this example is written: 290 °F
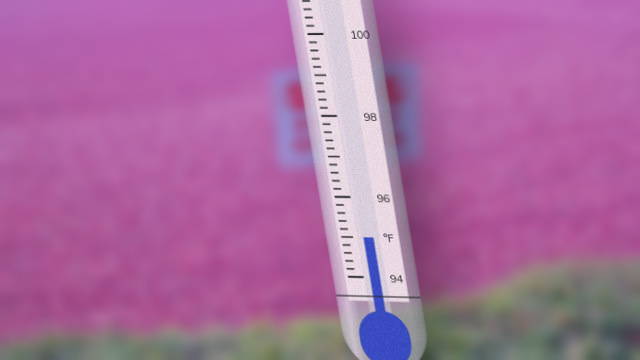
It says 95 °F
